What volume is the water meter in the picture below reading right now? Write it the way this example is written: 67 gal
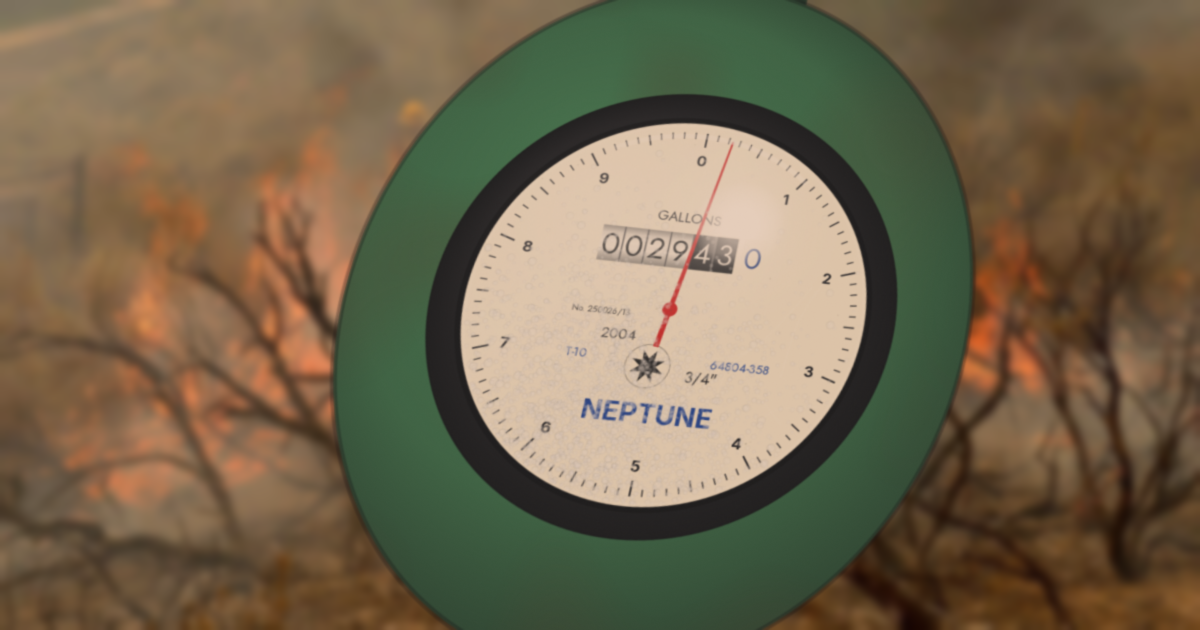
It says 29430.2 gal
